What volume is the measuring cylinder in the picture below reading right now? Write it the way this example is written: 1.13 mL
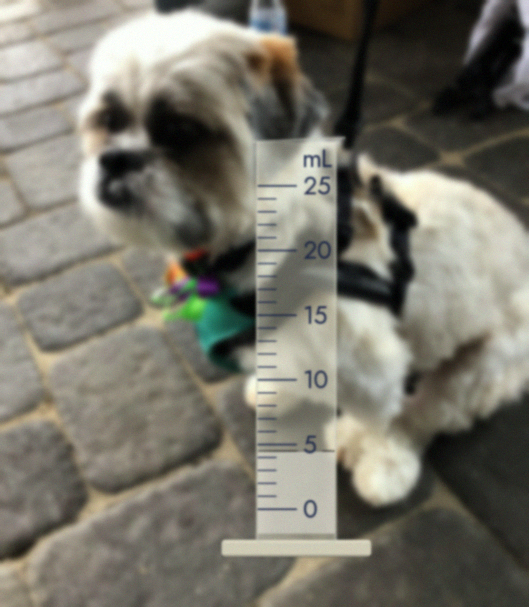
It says 4.5 mL
